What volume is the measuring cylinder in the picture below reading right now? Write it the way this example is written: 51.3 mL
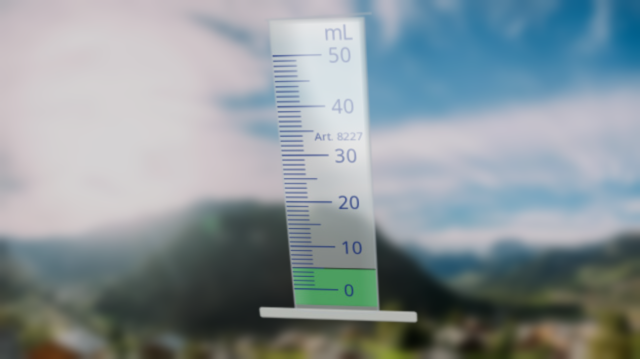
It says 5 mL
